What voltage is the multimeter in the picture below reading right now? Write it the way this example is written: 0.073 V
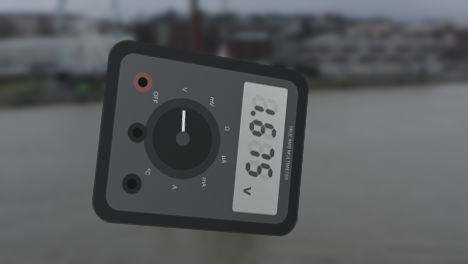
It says 1.675 V
